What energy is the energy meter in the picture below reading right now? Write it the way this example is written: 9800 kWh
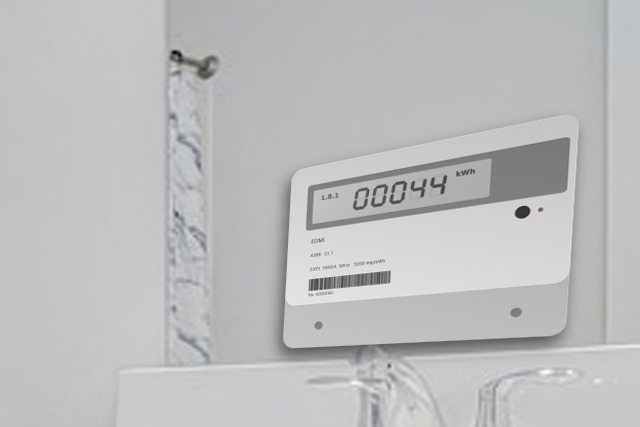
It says 44 kWh
